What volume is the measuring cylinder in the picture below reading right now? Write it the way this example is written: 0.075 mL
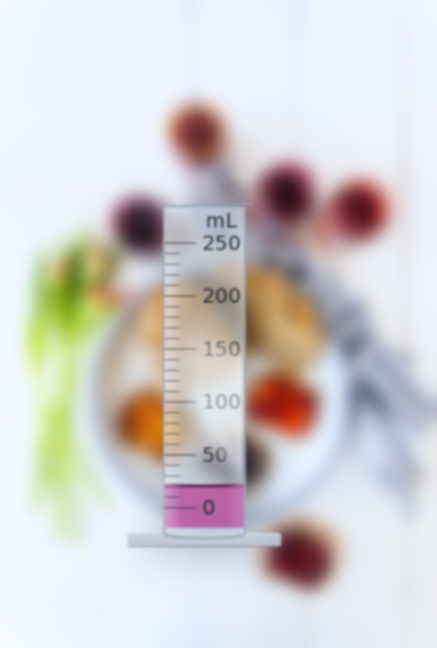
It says 20 mL
